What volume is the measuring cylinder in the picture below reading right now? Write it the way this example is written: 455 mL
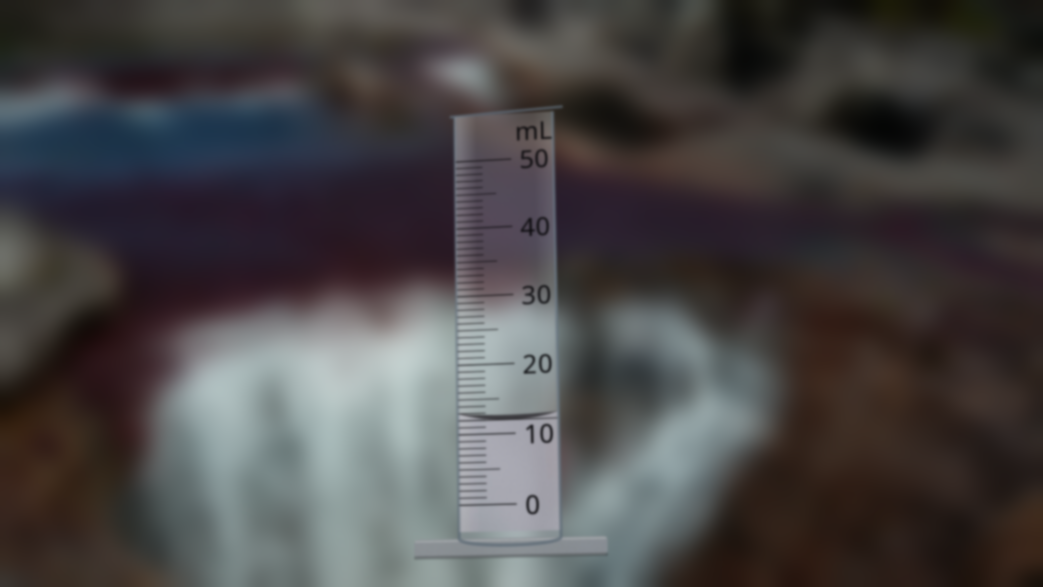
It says 12 mL
